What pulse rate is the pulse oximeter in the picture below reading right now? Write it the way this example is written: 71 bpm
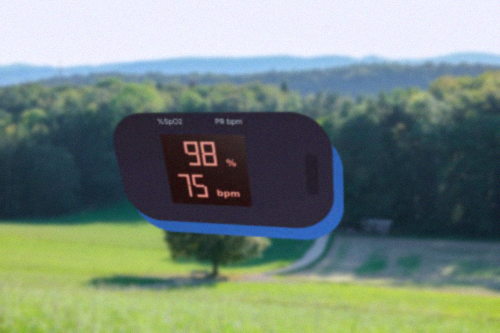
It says 75 bpm
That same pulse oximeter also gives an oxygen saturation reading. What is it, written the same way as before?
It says 98 %
